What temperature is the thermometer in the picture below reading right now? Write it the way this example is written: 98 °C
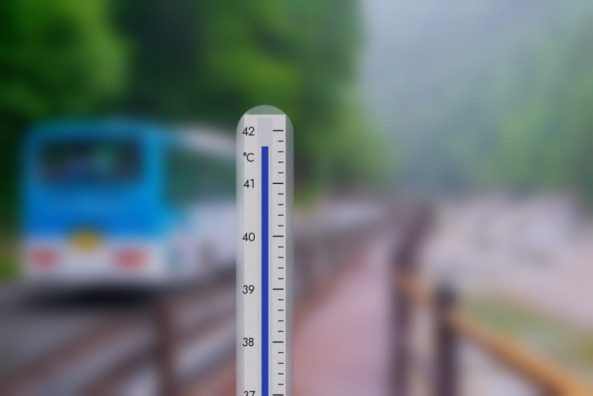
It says 41.7 °C
